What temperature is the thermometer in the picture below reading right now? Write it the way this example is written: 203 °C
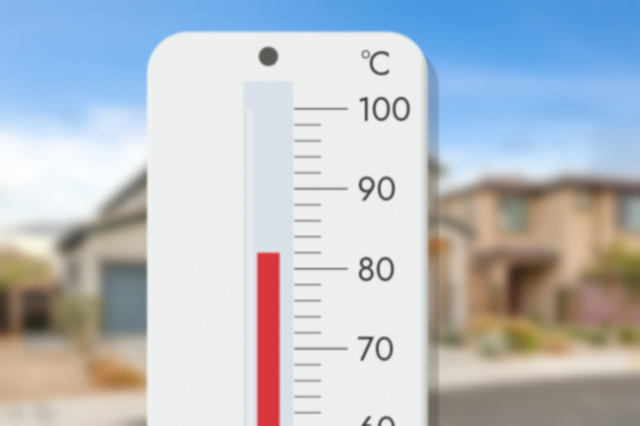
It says 82 °C
